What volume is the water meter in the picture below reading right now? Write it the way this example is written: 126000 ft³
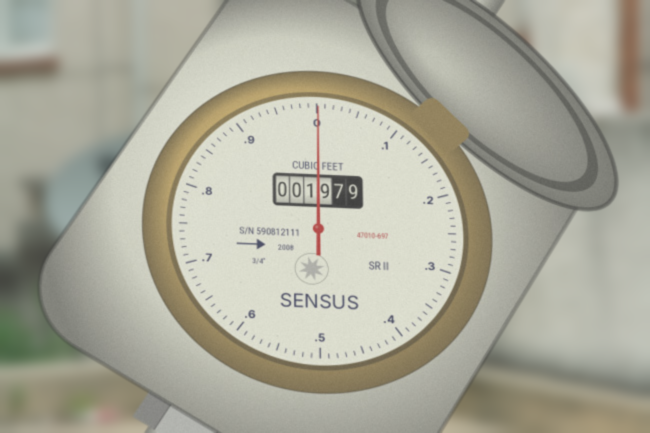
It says 1979.00 ft³
